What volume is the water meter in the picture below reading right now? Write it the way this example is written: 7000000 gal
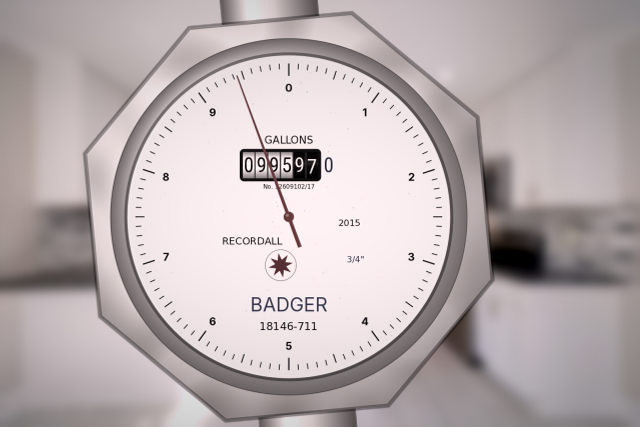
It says 995969.4 gal
